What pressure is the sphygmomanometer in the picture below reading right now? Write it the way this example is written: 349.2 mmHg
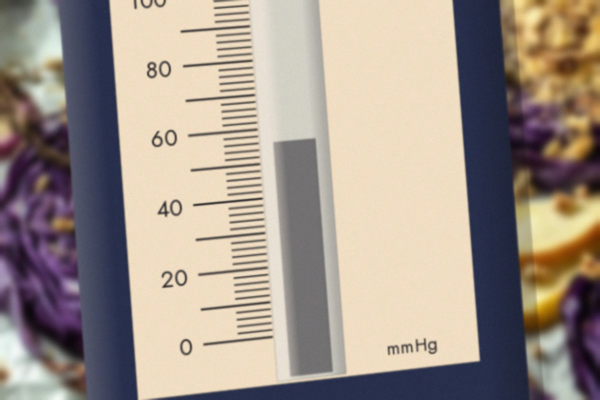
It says 56 mmHg
